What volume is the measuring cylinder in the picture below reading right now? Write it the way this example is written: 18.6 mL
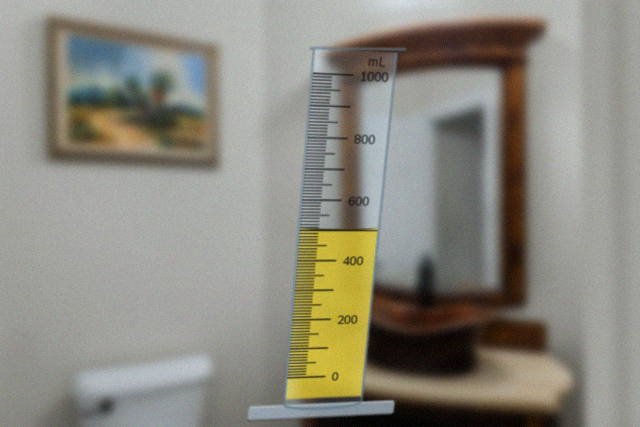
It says 500 mL
